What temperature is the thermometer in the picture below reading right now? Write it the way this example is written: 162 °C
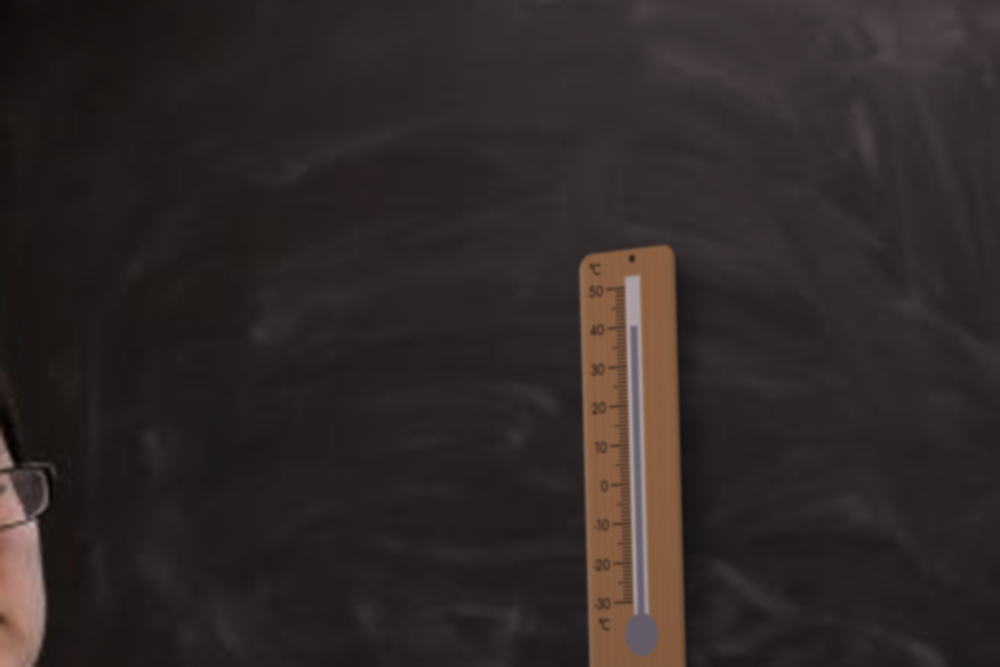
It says 40 °C
